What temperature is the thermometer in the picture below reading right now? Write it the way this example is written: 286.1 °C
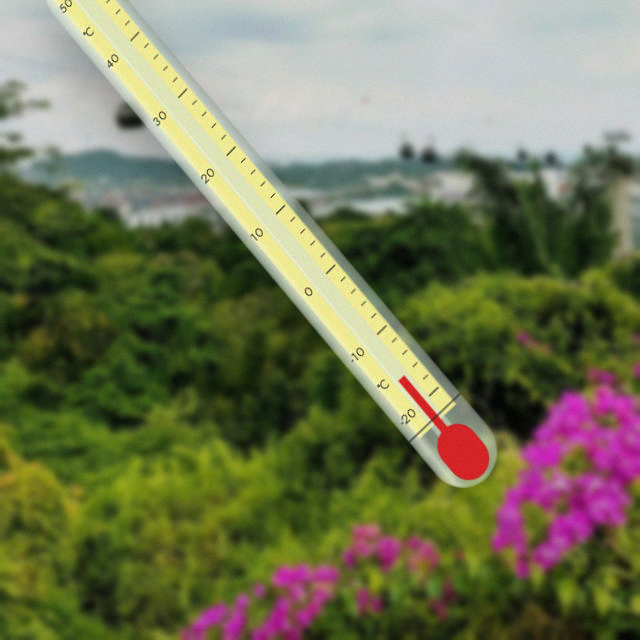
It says -16 °C
